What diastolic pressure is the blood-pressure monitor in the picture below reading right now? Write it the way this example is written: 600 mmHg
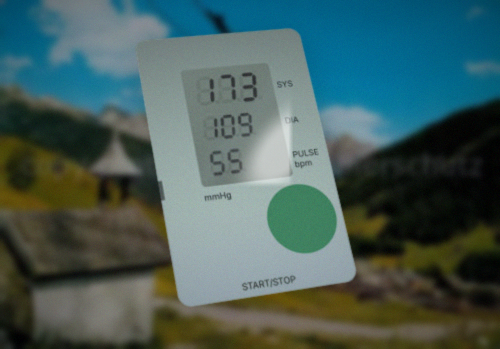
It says 109 mmHg
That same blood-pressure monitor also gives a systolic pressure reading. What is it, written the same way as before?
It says 173 mmHg
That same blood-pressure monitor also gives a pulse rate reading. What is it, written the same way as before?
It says 55 bpm
